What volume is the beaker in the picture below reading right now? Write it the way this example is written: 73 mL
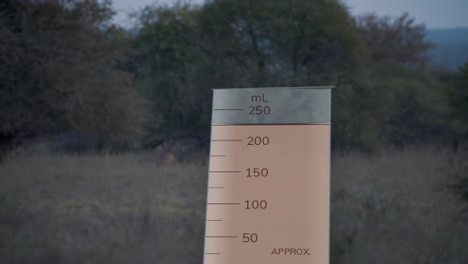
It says 225 mL
